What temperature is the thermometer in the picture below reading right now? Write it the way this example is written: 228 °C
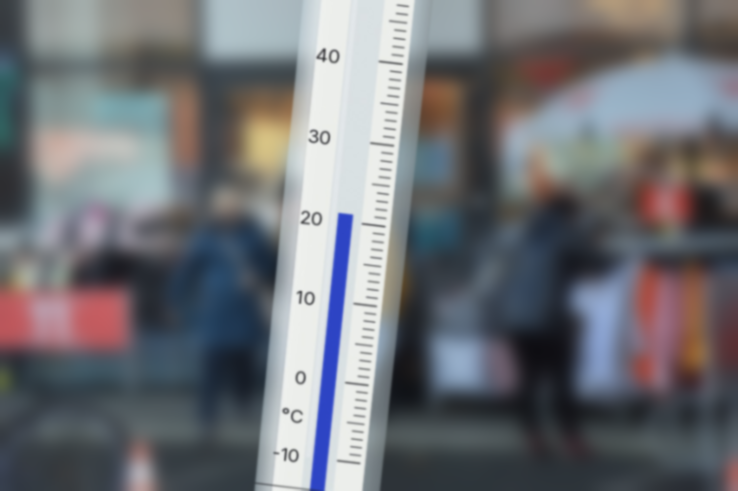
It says 21 °C
